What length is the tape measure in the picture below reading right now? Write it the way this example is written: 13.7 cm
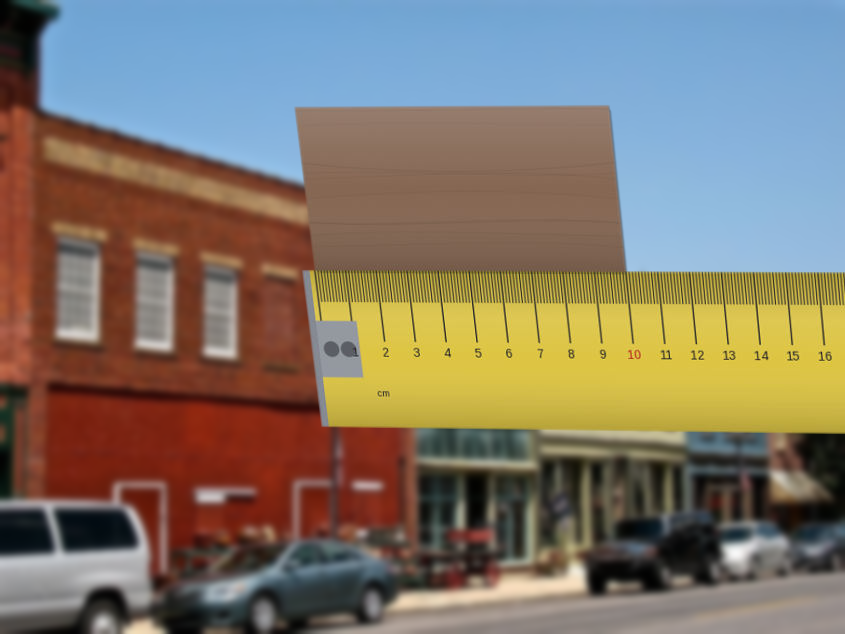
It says 10 cm
